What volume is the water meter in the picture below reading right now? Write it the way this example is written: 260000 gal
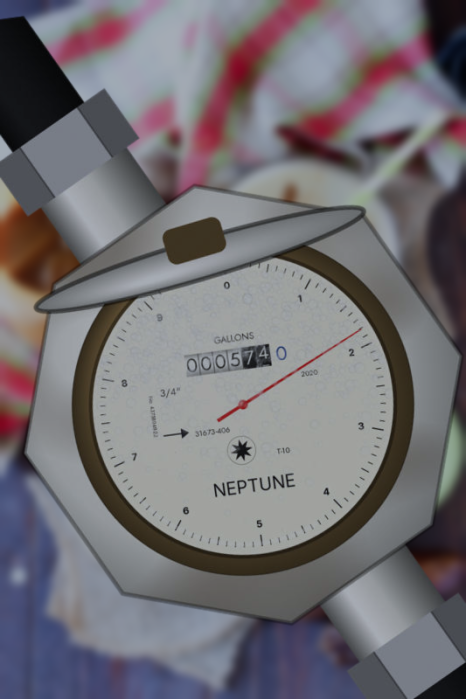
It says 5741.8 gal
